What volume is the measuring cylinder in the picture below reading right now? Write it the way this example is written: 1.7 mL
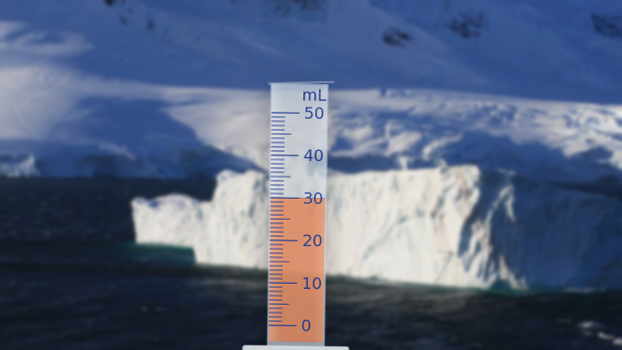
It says 30 mL
